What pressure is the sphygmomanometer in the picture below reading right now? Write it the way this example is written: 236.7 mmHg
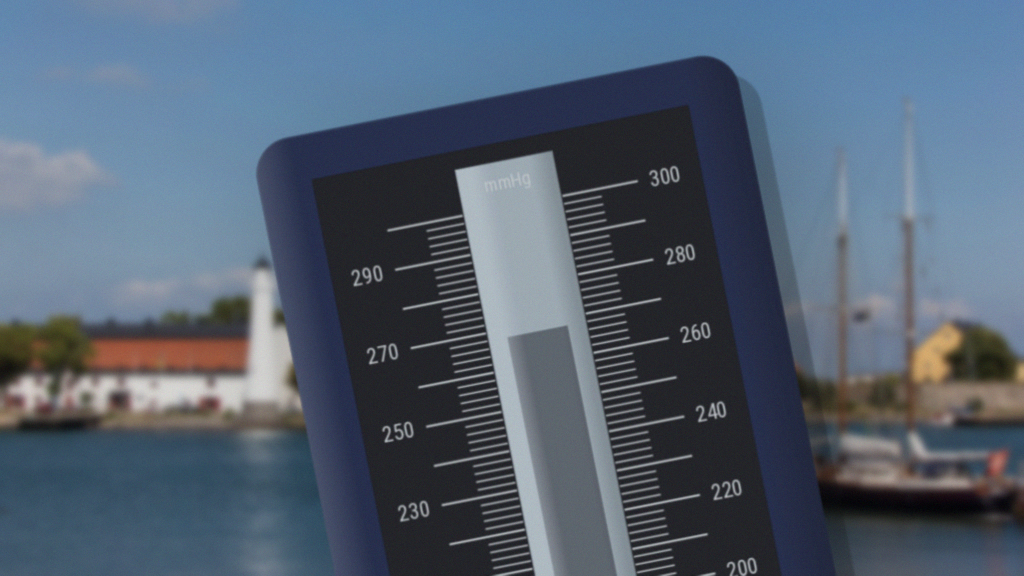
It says 268 mmHg
